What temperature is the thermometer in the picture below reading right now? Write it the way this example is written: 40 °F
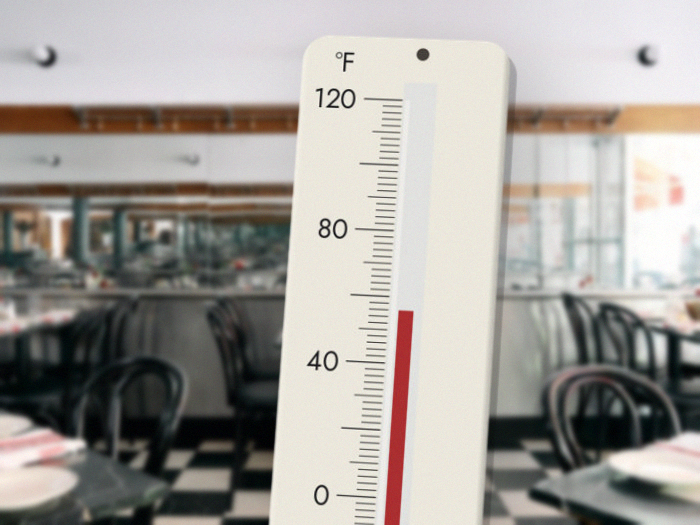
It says 56 °F
